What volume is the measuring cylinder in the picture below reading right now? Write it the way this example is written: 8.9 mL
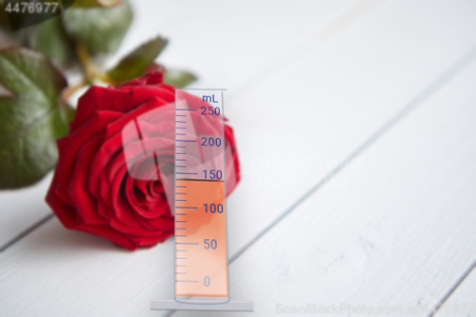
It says 140 mL
